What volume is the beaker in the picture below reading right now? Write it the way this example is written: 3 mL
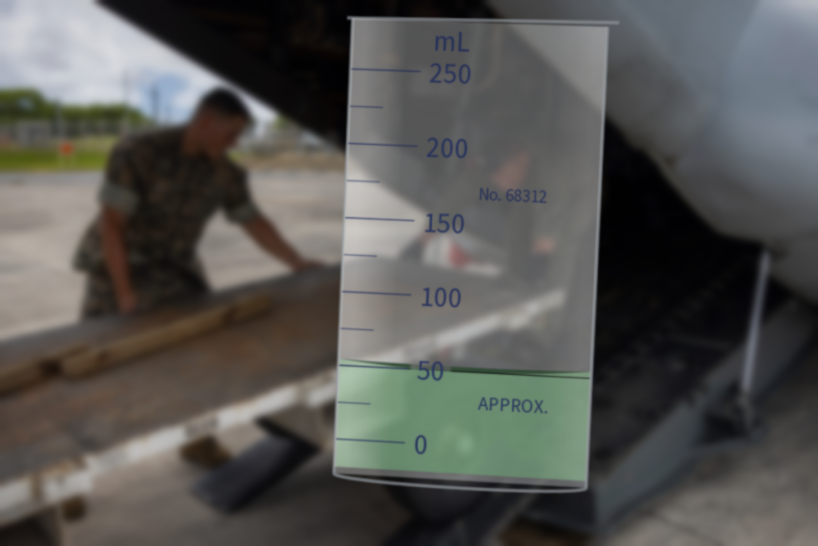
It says 50 mL
